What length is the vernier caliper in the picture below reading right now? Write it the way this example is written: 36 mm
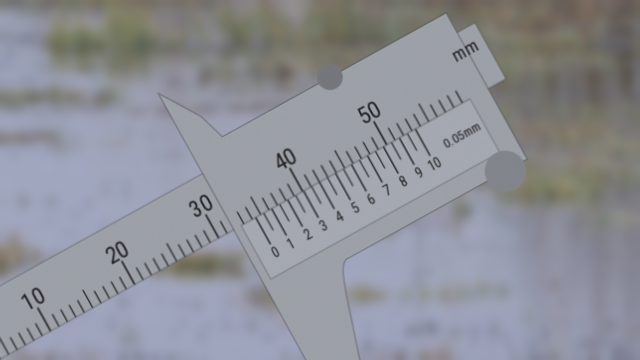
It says 34.4 mm
